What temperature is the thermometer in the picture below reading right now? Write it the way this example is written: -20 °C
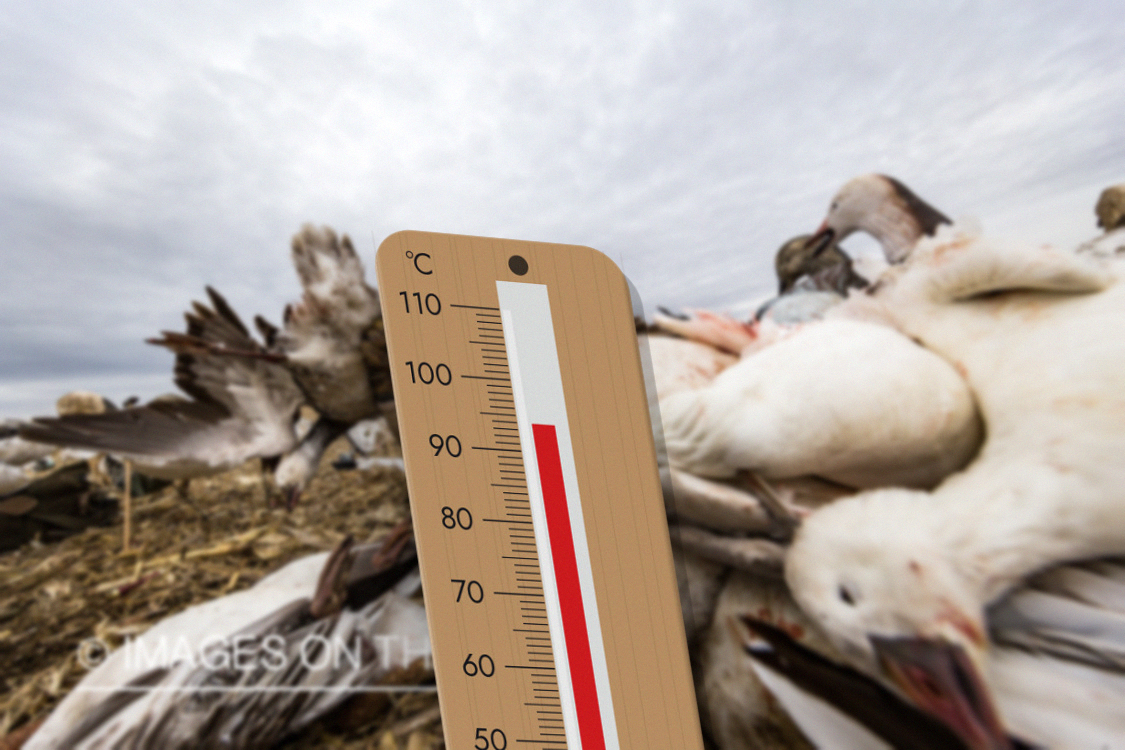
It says 94 °C
